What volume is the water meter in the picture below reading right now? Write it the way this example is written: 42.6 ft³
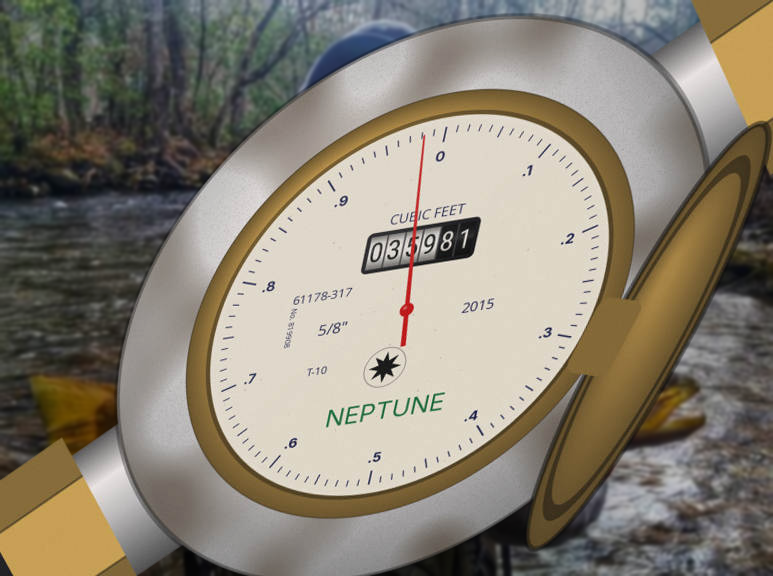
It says 35980.98 ft³
